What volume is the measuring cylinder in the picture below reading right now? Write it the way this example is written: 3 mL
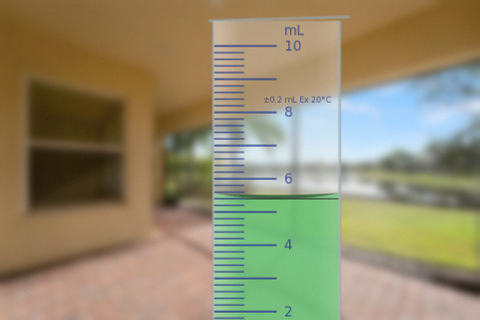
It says 5.4 mL
